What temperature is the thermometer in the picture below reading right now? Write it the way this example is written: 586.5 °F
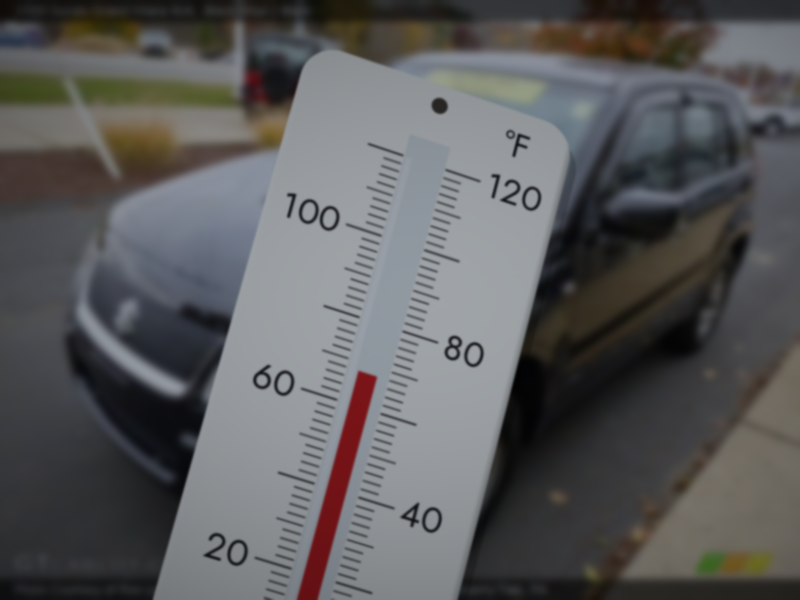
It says 68 °F
